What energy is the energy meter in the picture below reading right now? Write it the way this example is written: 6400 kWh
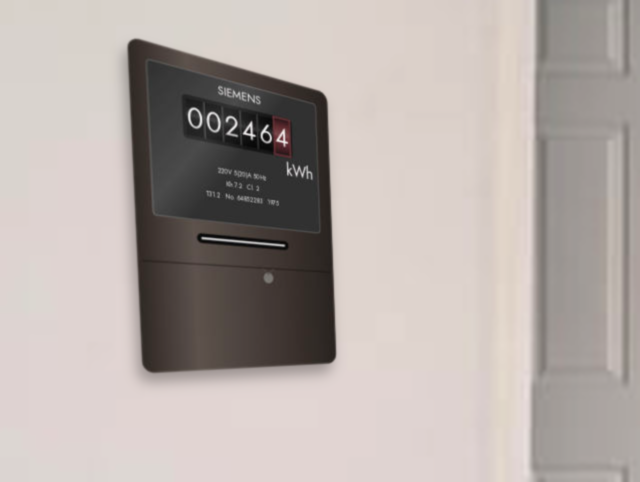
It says 246.4 kWh
